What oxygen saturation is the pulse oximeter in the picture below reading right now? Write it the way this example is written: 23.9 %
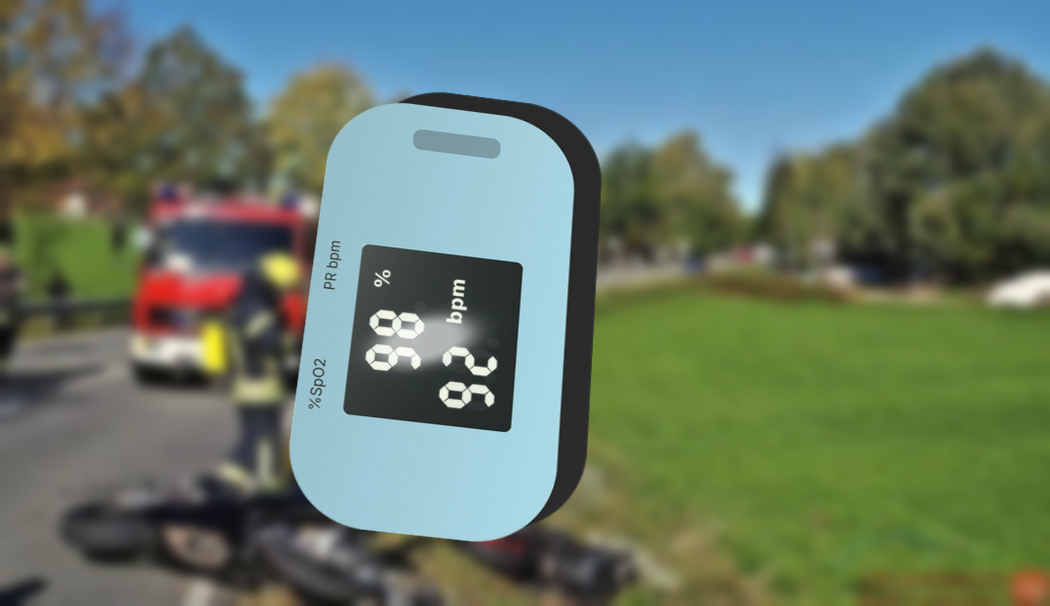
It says 98 %
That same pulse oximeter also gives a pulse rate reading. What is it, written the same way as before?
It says 92 bpm
